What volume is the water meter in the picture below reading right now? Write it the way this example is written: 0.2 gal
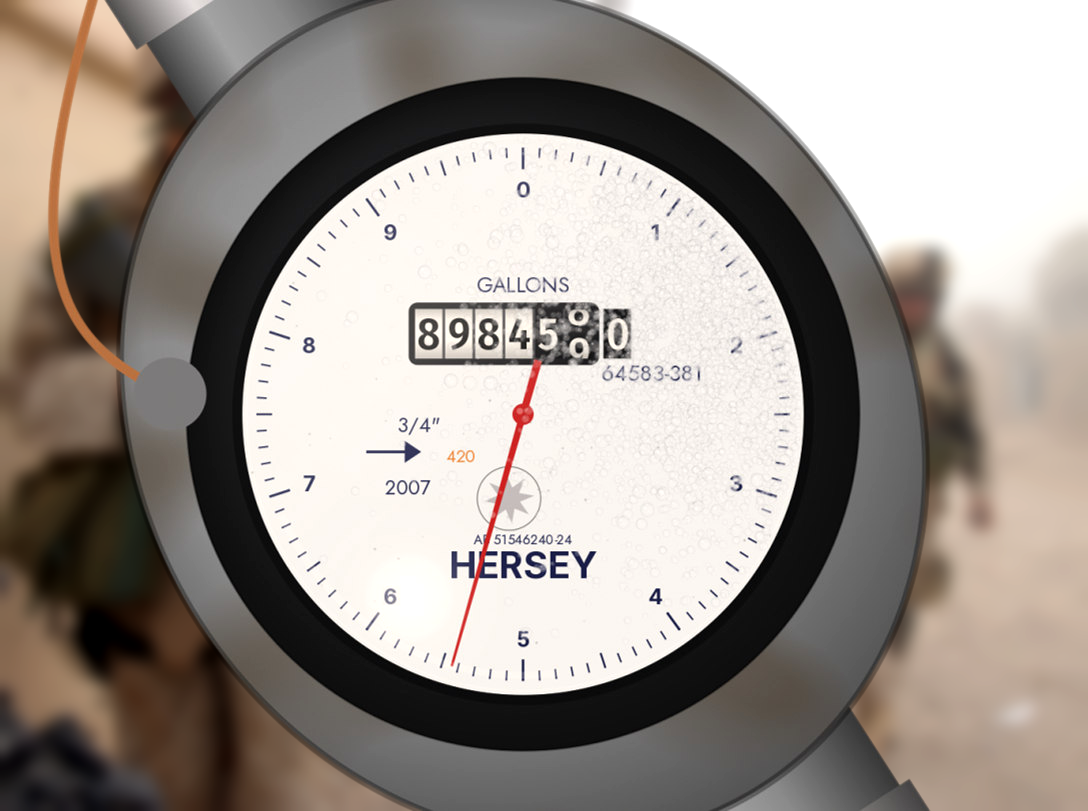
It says 8984585.4 gal
